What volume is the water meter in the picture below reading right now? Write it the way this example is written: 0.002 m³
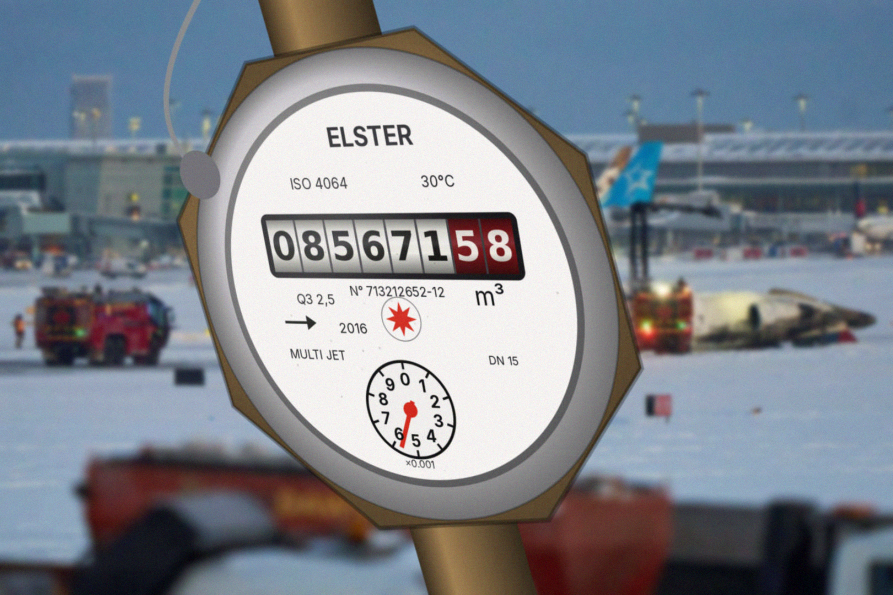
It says 85671.585 m³
